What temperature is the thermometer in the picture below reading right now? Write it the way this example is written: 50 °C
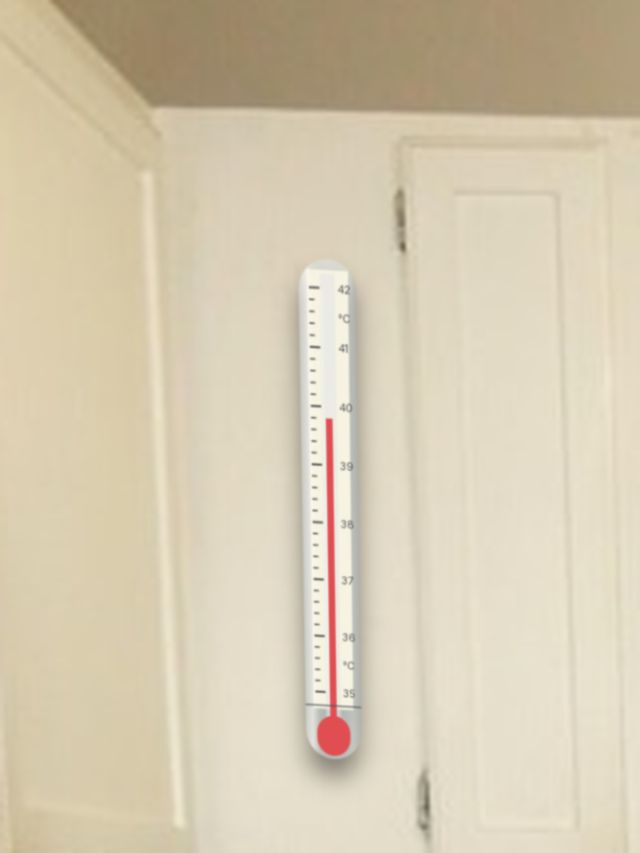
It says 39.8 °C
